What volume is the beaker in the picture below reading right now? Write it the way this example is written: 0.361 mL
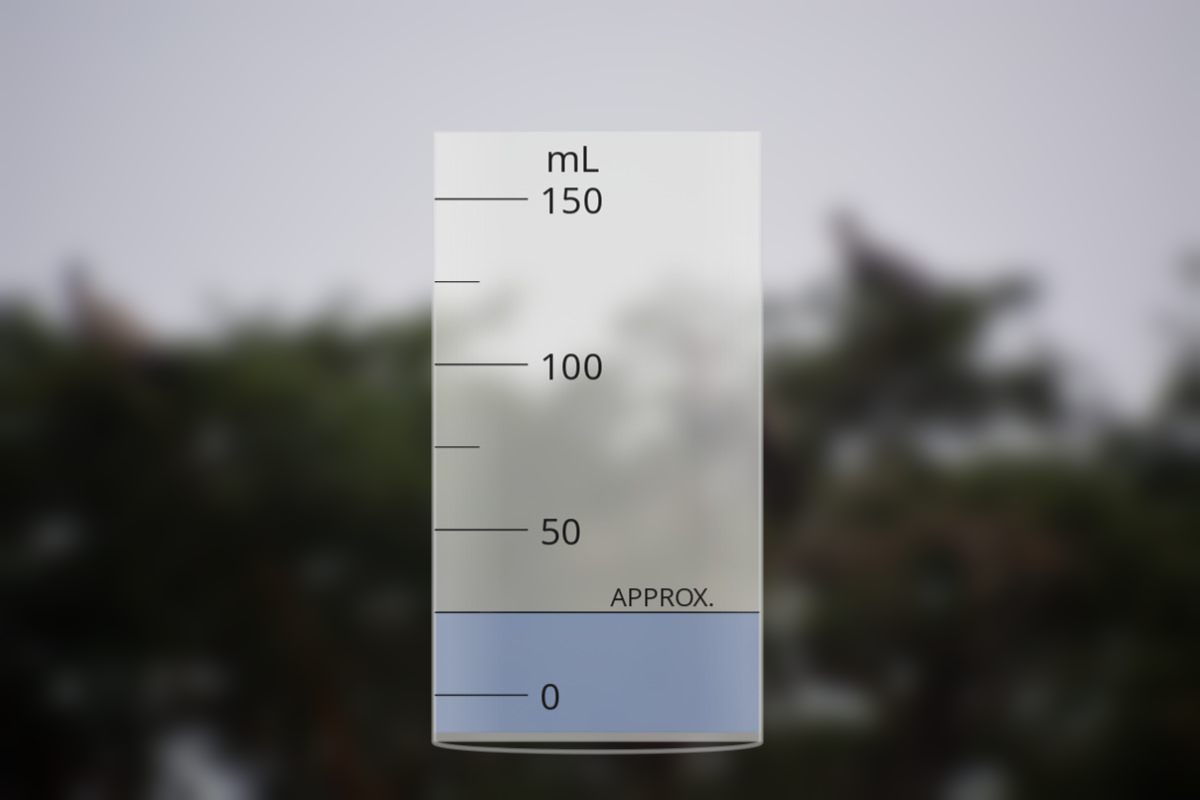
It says 25 mL
